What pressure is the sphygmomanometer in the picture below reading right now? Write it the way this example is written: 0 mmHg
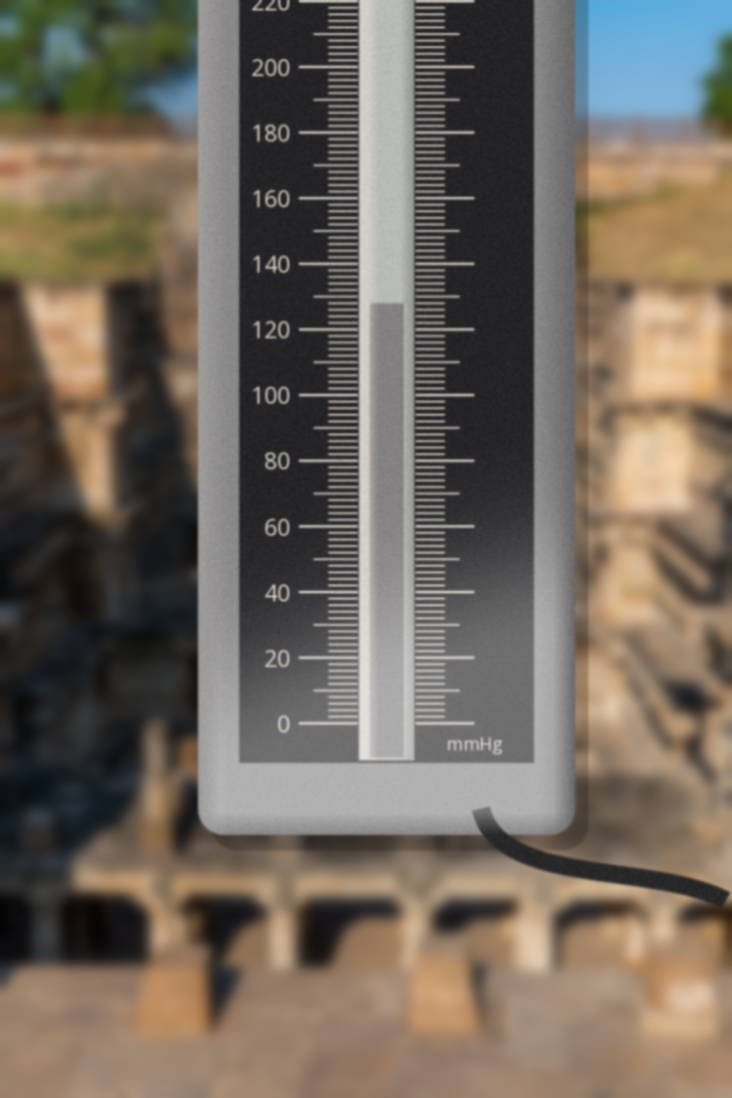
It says 128 mmHg
